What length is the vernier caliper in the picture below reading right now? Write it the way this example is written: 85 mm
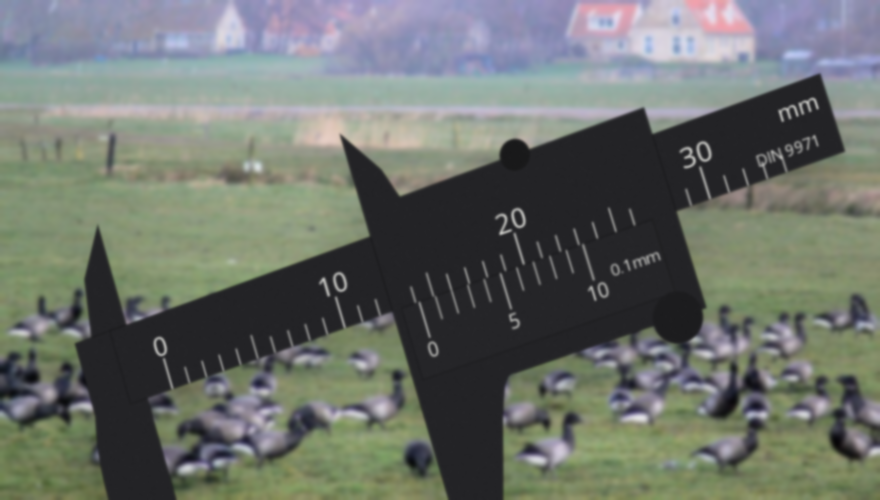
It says 14.2 mm
